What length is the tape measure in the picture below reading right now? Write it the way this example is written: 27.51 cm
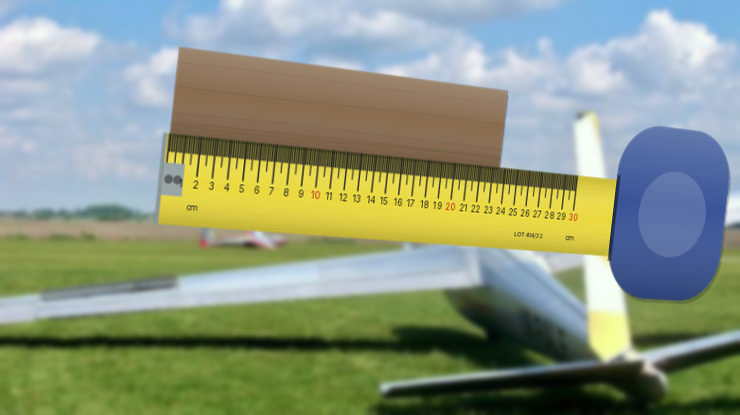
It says 23.5 cm
